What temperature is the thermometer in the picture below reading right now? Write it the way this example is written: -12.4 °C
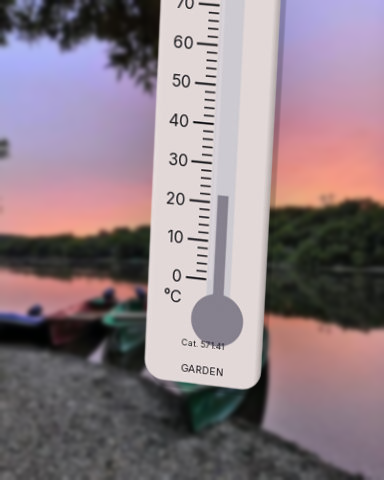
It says 22 °C
